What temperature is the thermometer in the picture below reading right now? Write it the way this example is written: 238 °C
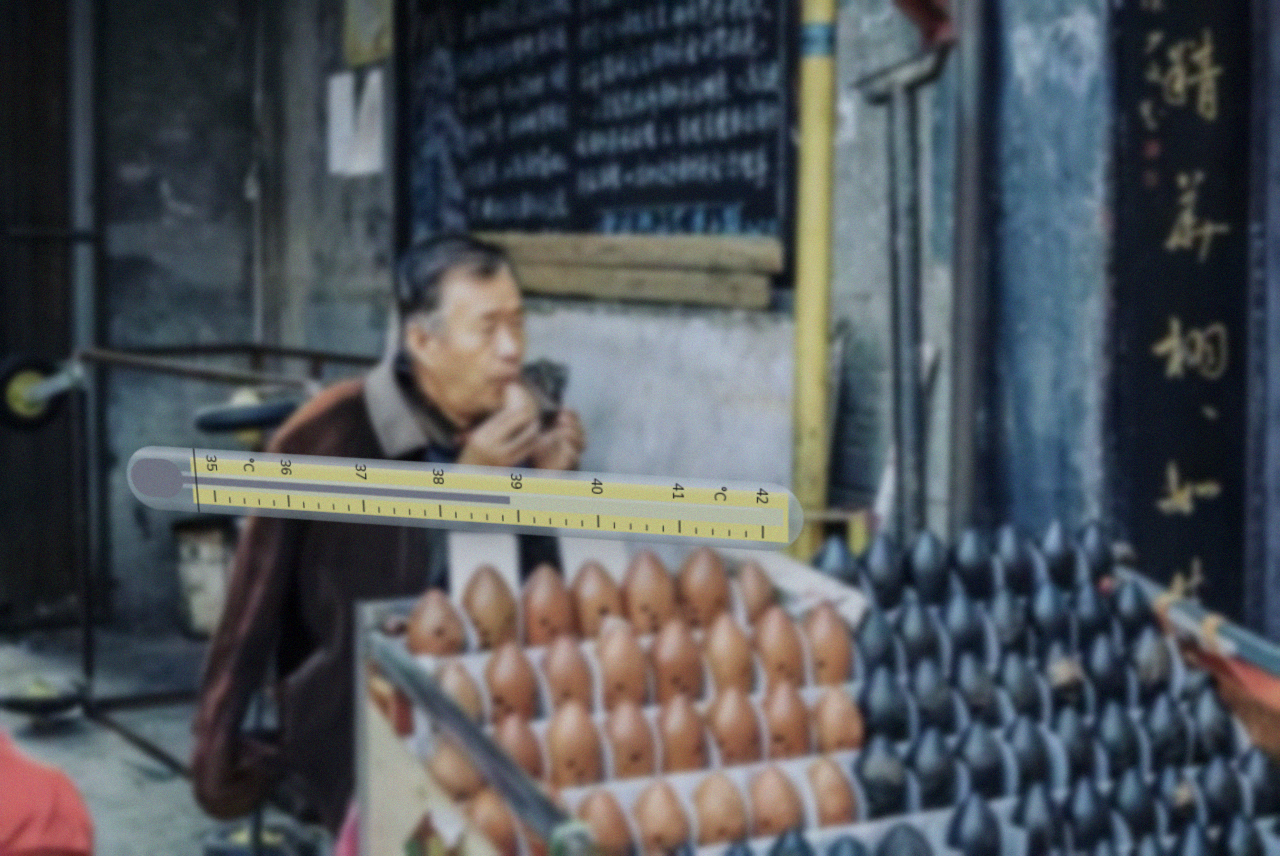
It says 38.9 °C
